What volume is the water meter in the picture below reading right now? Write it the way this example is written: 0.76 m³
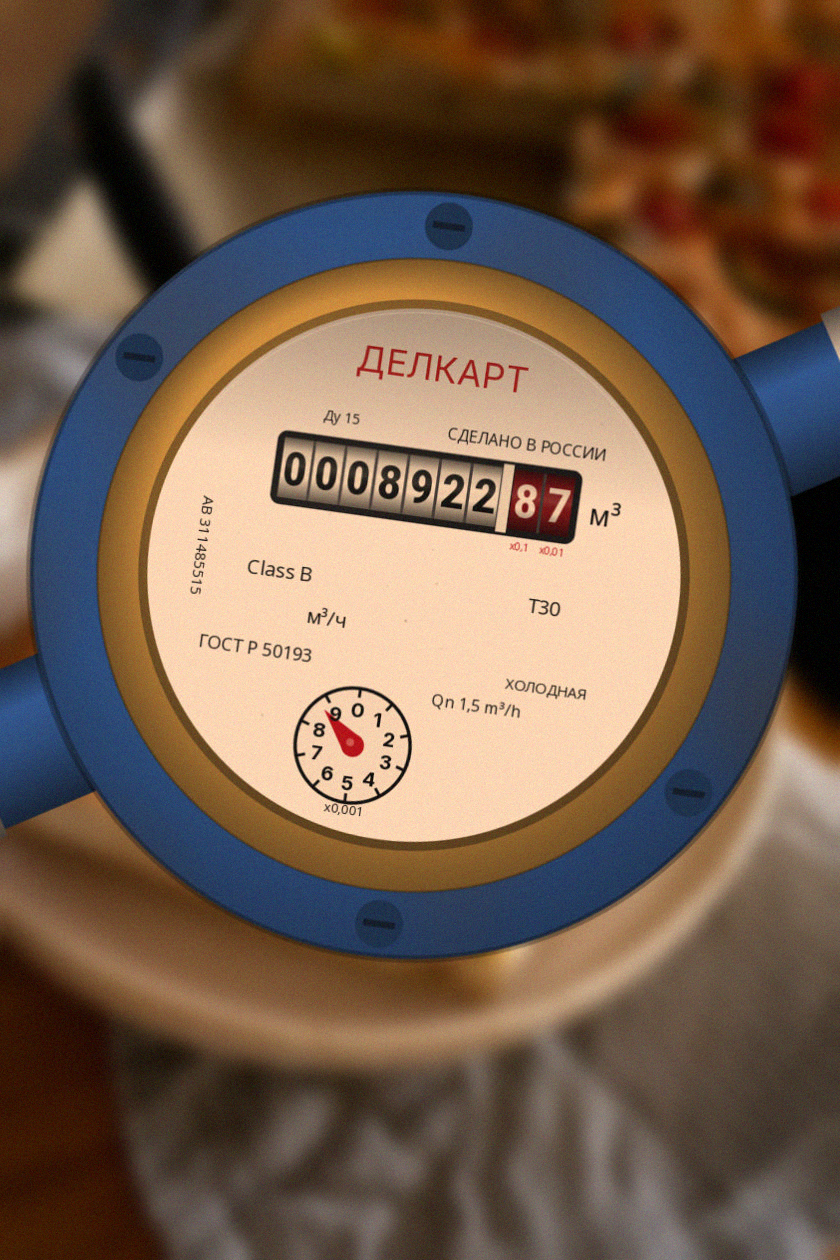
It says 8922.878 m³
